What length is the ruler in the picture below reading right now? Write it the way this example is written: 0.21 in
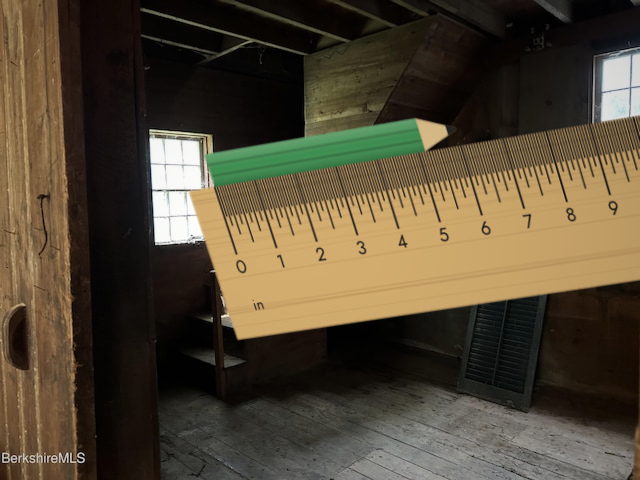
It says 6 in
